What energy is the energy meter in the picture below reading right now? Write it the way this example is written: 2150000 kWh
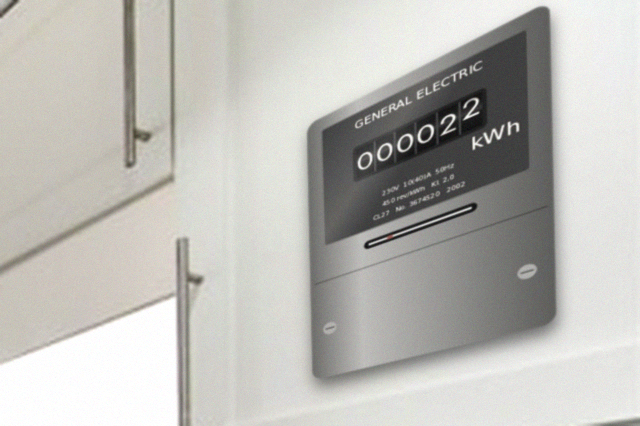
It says 22 kWh
